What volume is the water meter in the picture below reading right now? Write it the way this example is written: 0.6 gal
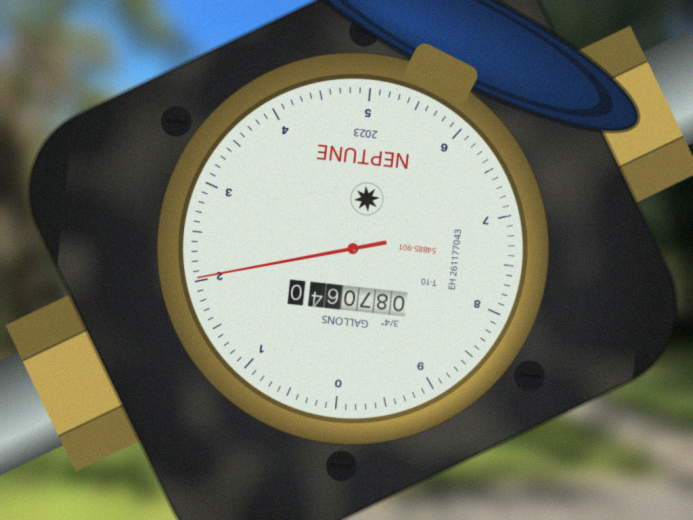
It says 870642.0 gal
